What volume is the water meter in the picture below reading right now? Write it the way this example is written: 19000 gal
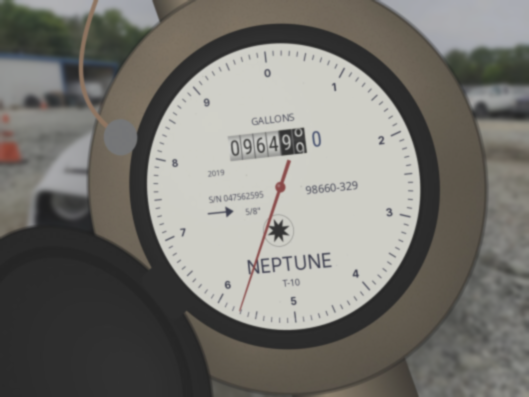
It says 964985.7 gal
